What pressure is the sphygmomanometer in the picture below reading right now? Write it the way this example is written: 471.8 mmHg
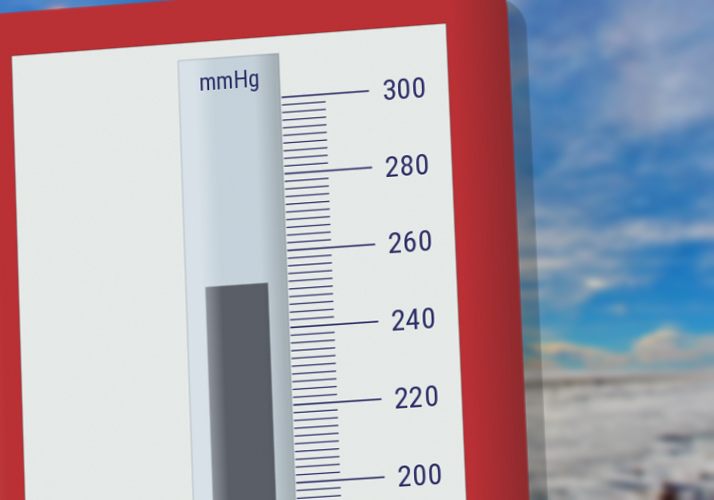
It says 252 mmHg
